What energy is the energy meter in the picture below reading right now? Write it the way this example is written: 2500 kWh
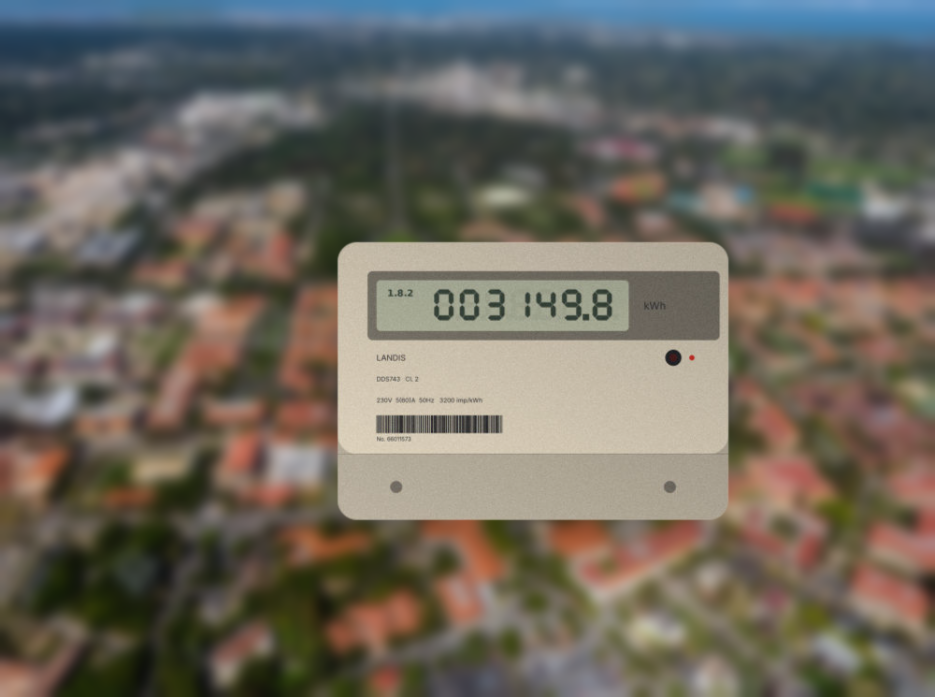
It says 3149.8 kWh
